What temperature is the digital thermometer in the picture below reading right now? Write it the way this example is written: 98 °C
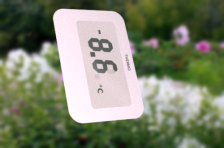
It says -8.6 °C
